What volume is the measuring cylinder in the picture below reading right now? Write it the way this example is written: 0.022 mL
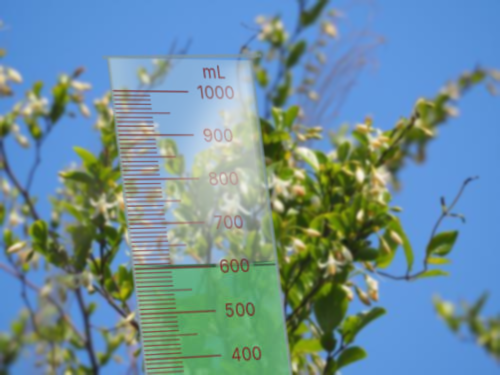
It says 600 mL
